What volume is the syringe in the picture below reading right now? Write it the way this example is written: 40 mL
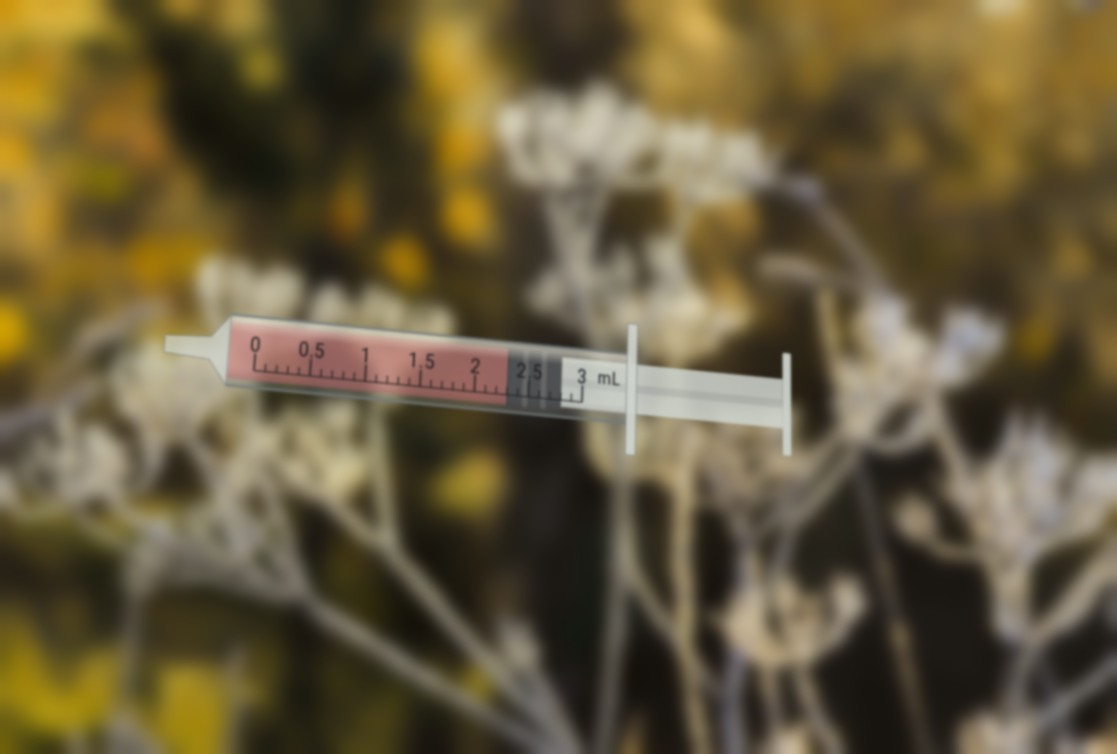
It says 2.3 mL
